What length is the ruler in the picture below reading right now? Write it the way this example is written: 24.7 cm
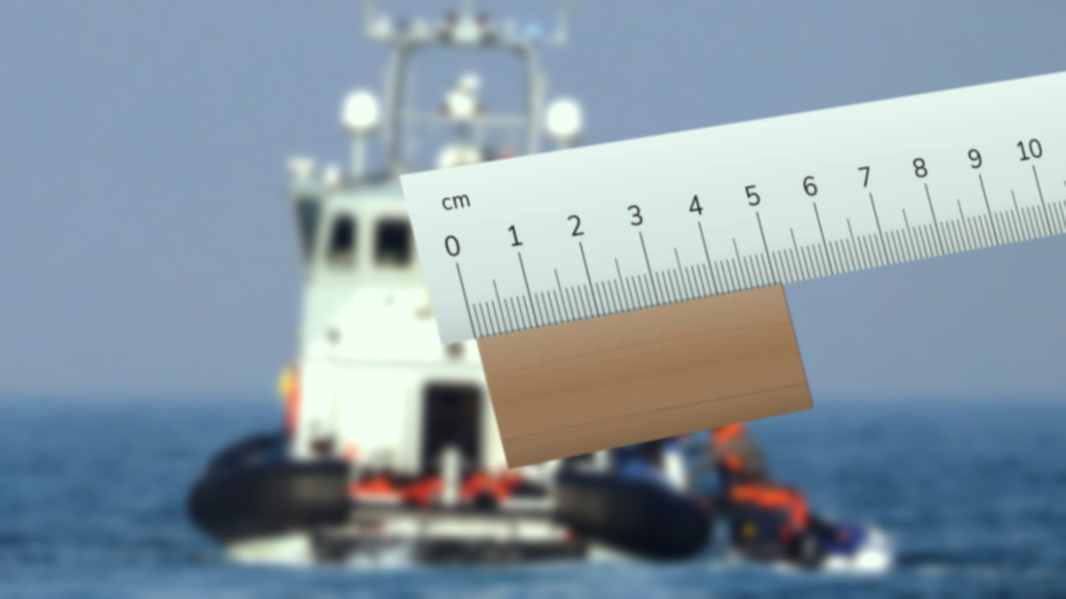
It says 5.1 cm
